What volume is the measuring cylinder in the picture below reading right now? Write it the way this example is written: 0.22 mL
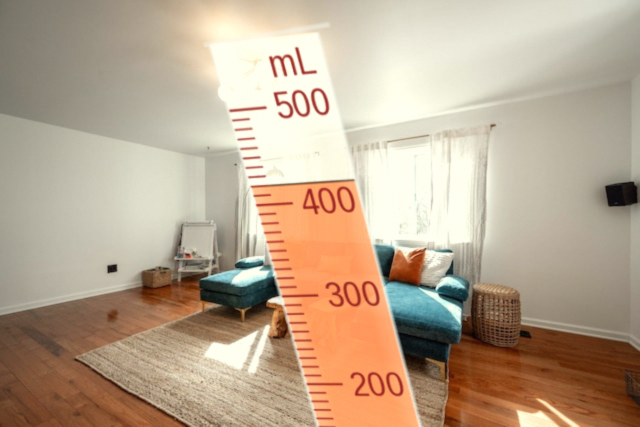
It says 420 mL
